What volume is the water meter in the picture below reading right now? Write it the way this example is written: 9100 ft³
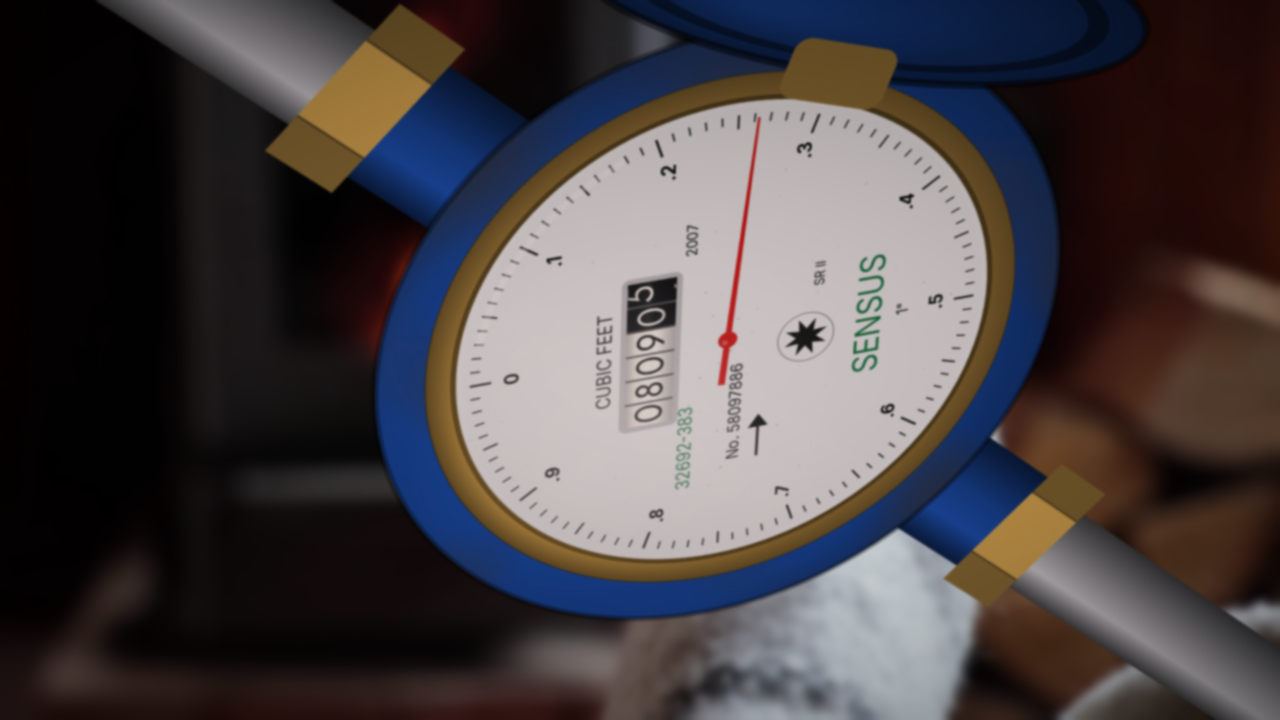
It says 80905.26 ft³
